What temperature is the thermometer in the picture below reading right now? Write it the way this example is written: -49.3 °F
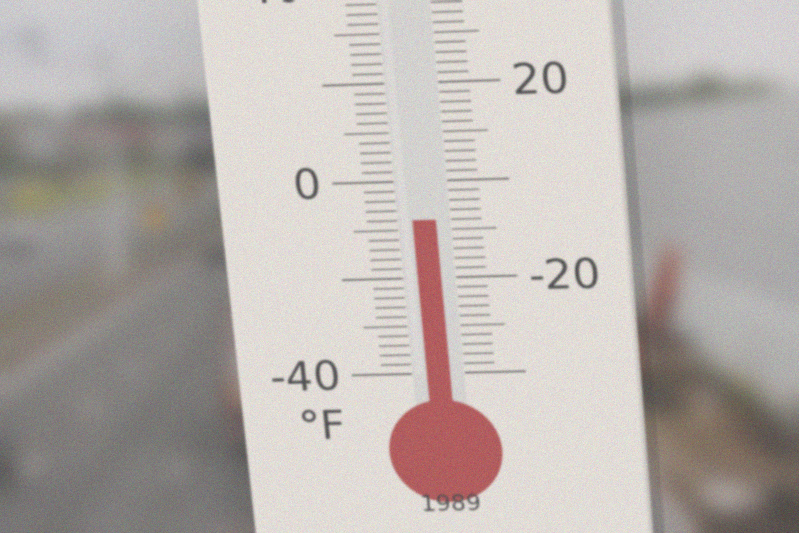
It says -8 °F
